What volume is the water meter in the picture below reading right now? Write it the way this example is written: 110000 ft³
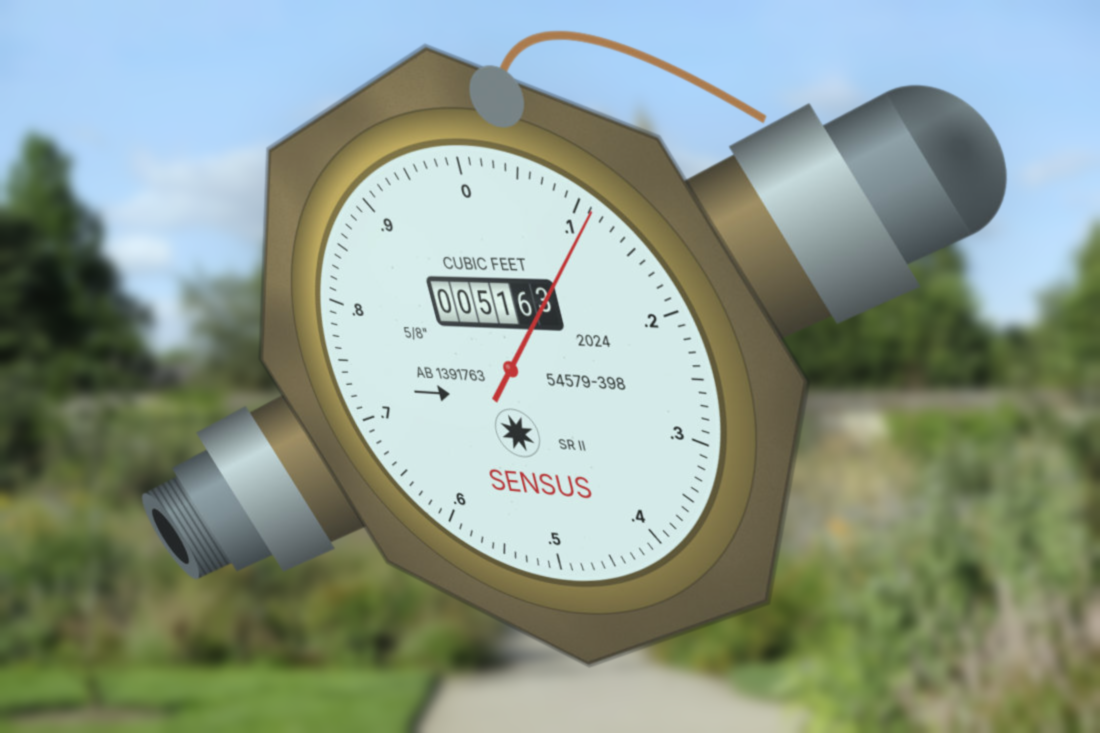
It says 5163.11 ft³
